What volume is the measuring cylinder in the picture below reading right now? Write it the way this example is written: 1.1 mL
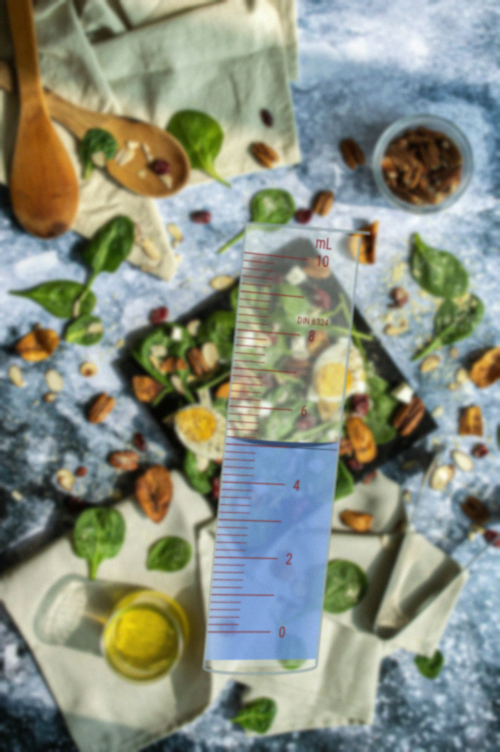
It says 5 mL
